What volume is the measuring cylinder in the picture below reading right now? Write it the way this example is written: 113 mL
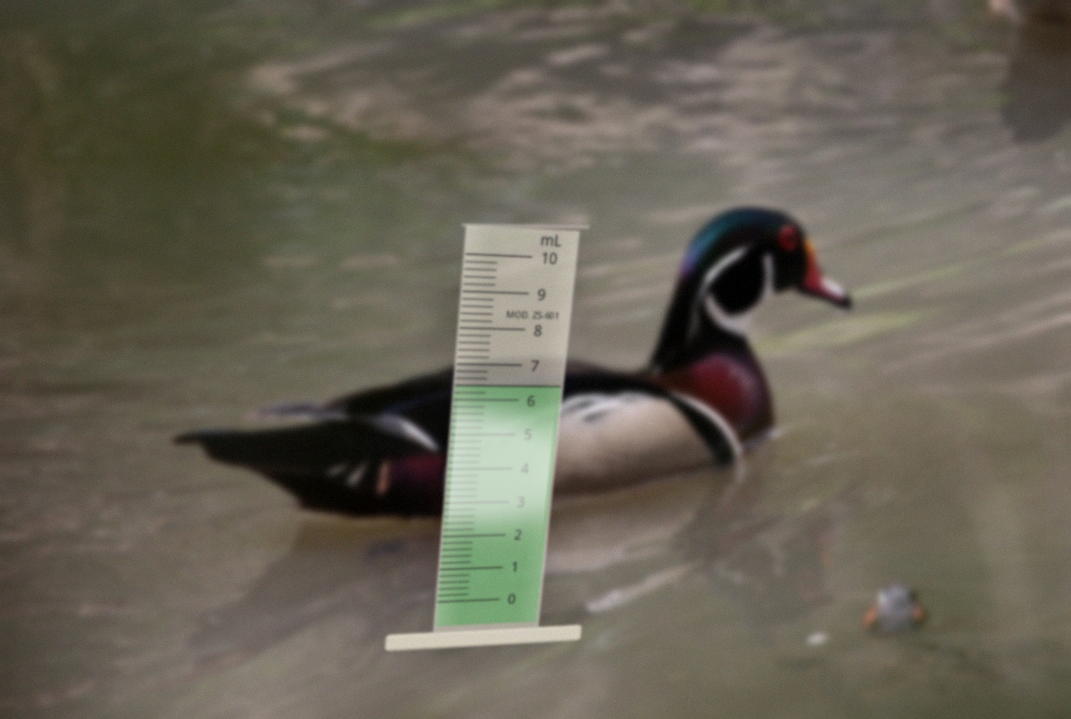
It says 6.4 mL
